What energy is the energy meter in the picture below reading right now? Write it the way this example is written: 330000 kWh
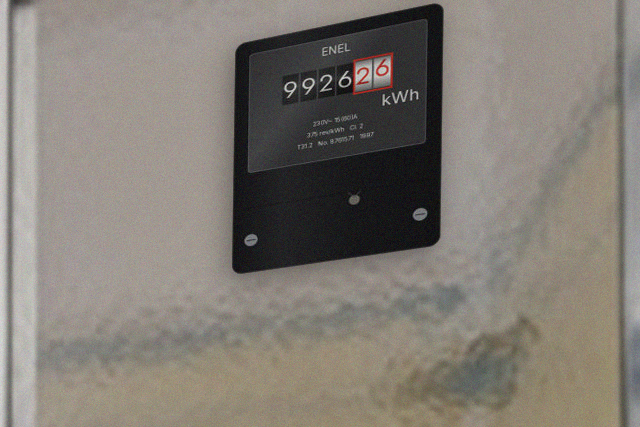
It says 9926.26 kWh
